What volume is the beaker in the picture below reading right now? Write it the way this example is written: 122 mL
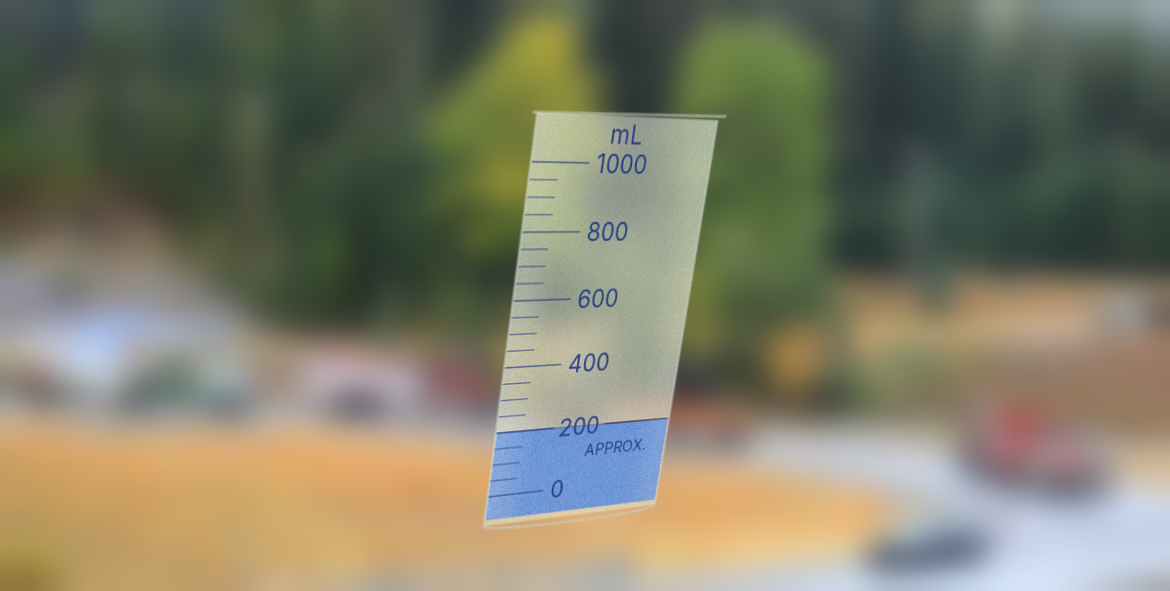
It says 200 mL
